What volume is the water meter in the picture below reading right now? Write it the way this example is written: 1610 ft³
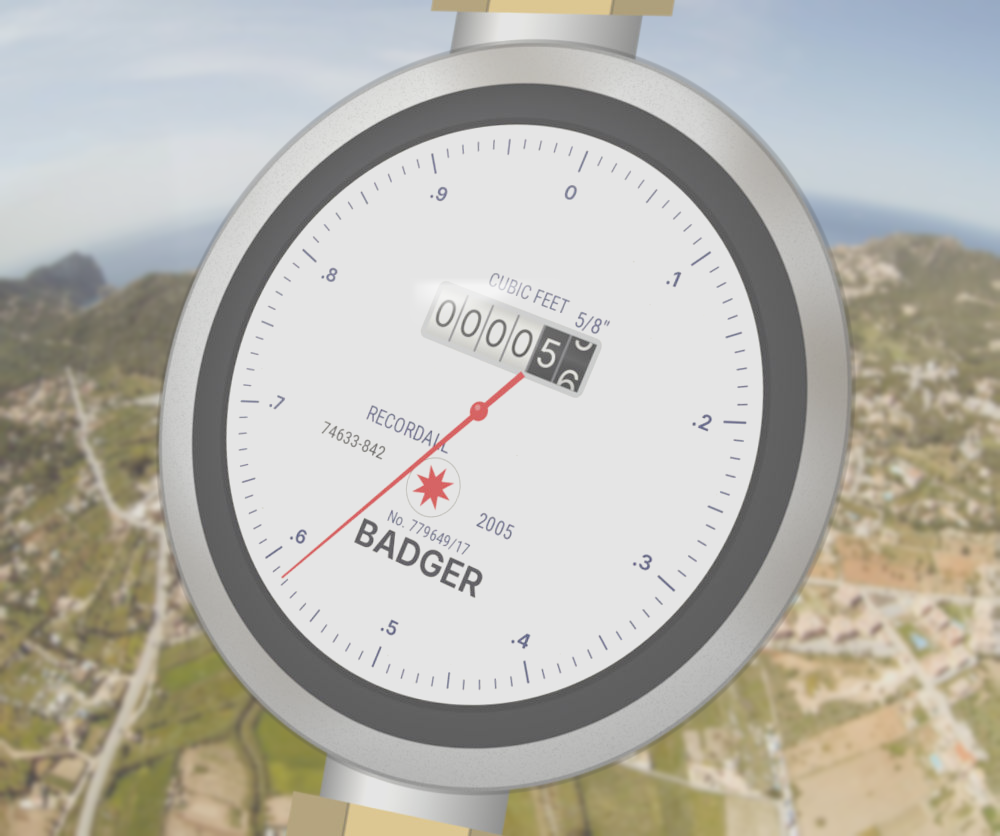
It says 55.58 ft³
